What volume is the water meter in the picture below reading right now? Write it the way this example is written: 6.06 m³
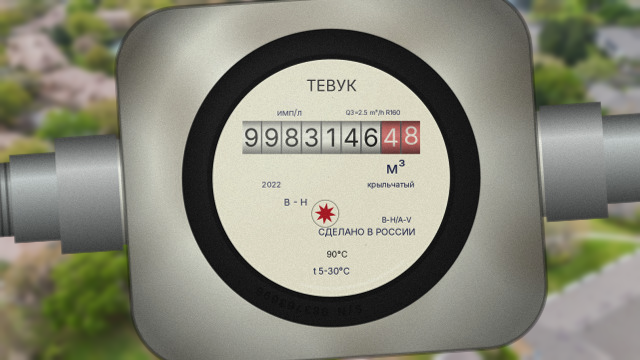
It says 9983146.48 m³
